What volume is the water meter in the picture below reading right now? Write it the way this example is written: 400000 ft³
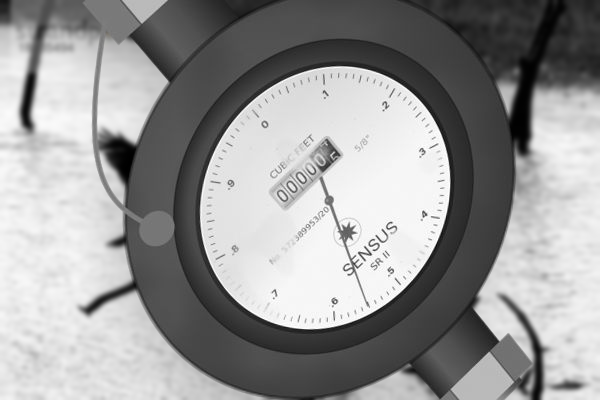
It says 4.55 ft³
